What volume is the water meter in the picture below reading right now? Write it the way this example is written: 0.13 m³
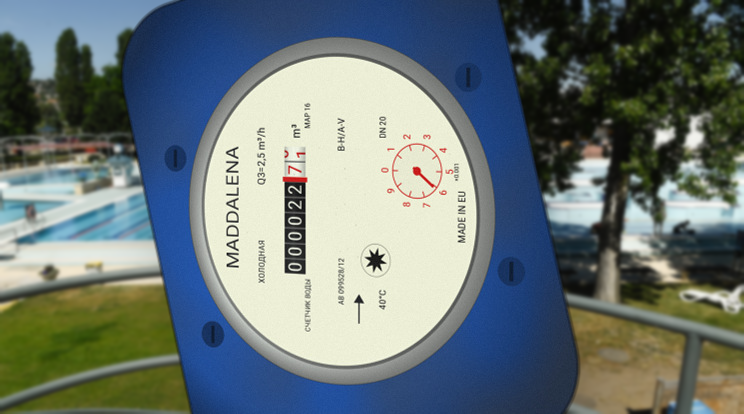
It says 22.706 m³
